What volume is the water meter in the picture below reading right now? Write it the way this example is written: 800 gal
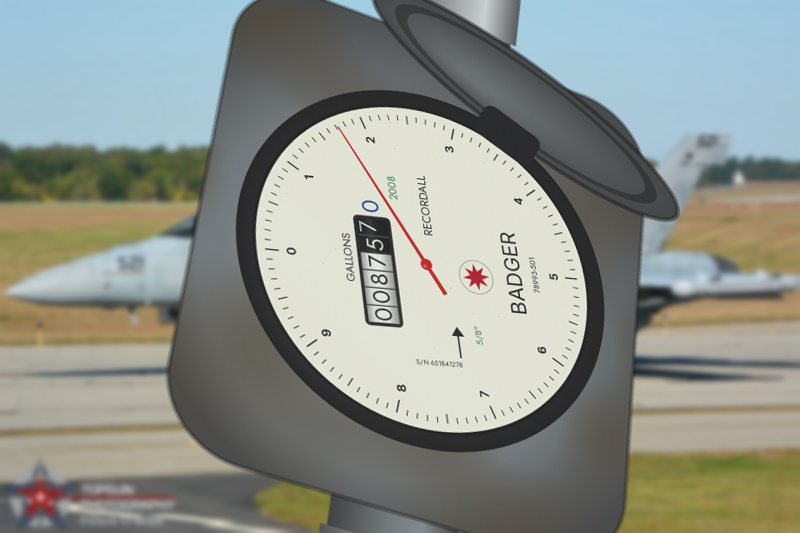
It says 87571.7 gal
